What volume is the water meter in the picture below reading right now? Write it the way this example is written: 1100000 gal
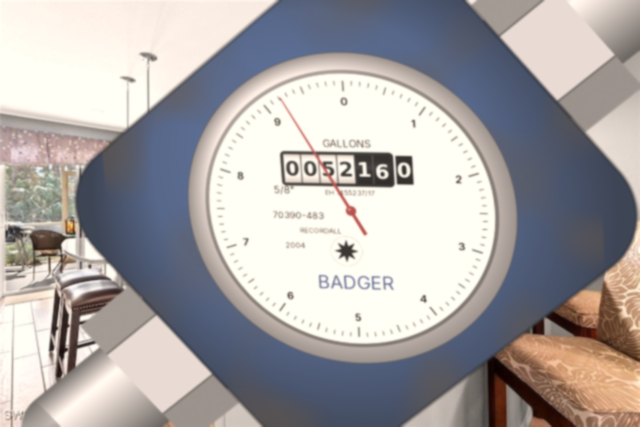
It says 52159.2 gal
